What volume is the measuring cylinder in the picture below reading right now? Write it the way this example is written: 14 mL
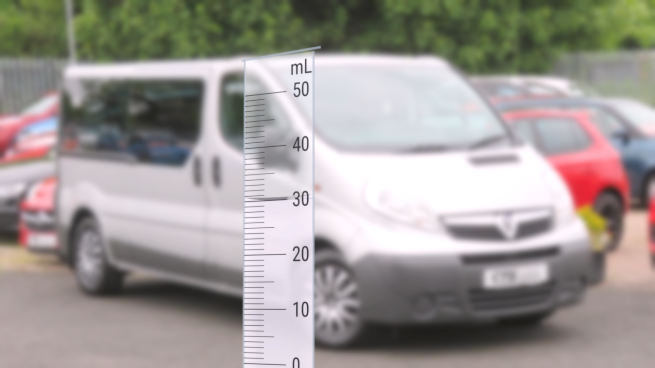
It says 30 mL
